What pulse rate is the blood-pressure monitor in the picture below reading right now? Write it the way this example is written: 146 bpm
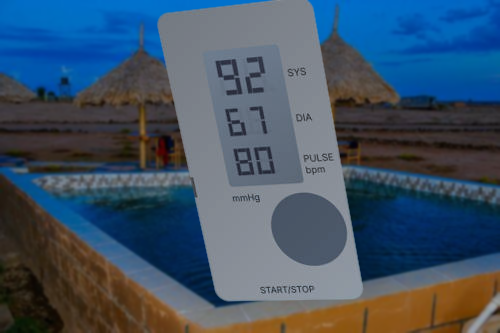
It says 80 bpm
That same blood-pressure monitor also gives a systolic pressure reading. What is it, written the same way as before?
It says 92 mmHg
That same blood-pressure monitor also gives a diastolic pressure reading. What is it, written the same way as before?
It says 67 mmHg
